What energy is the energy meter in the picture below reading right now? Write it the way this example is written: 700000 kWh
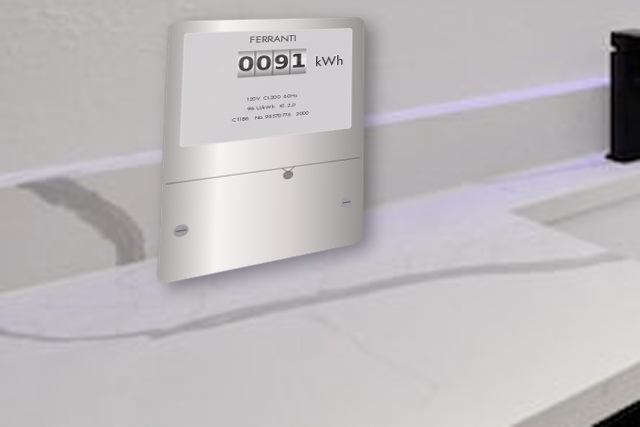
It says 91 kWh
